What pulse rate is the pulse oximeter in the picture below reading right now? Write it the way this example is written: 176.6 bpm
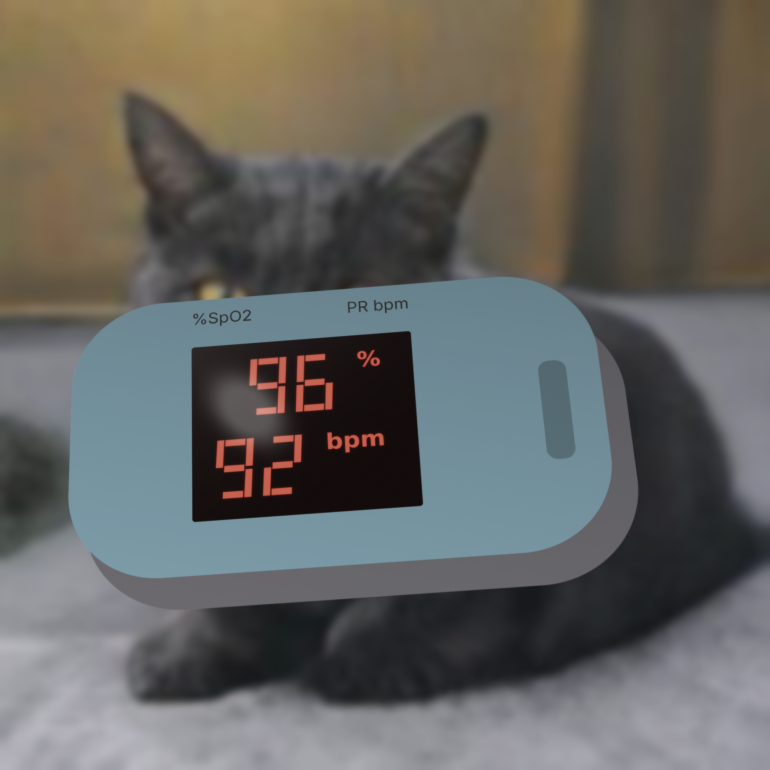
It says 92 bpm
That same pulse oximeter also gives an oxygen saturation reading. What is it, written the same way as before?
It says 96 %
